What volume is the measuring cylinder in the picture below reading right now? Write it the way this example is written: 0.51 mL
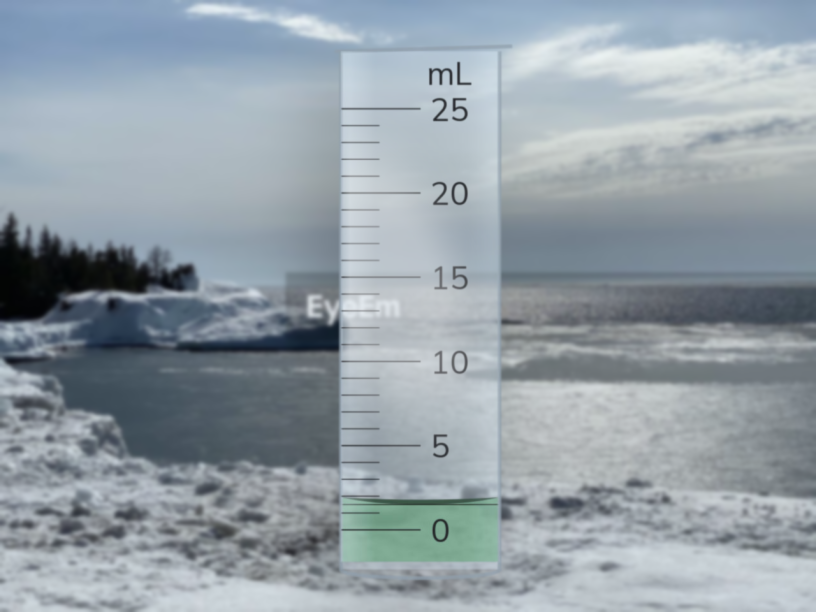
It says 1.5 mL
